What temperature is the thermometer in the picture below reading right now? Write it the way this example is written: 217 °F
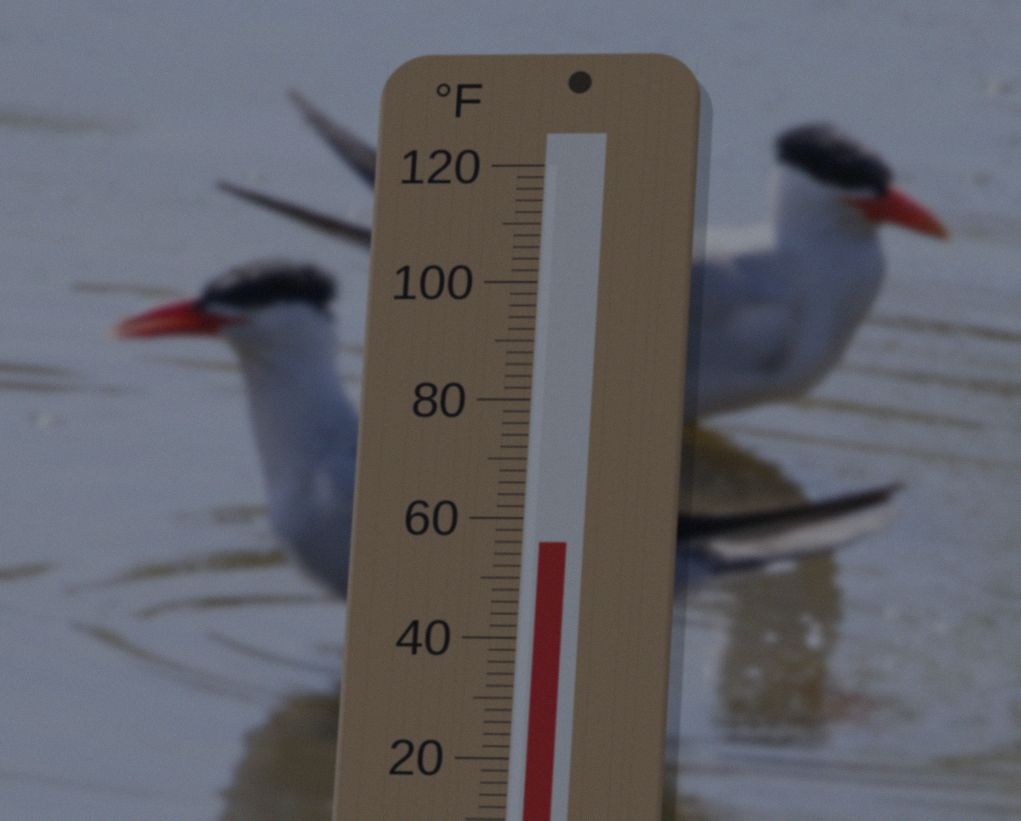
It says 56 °F
